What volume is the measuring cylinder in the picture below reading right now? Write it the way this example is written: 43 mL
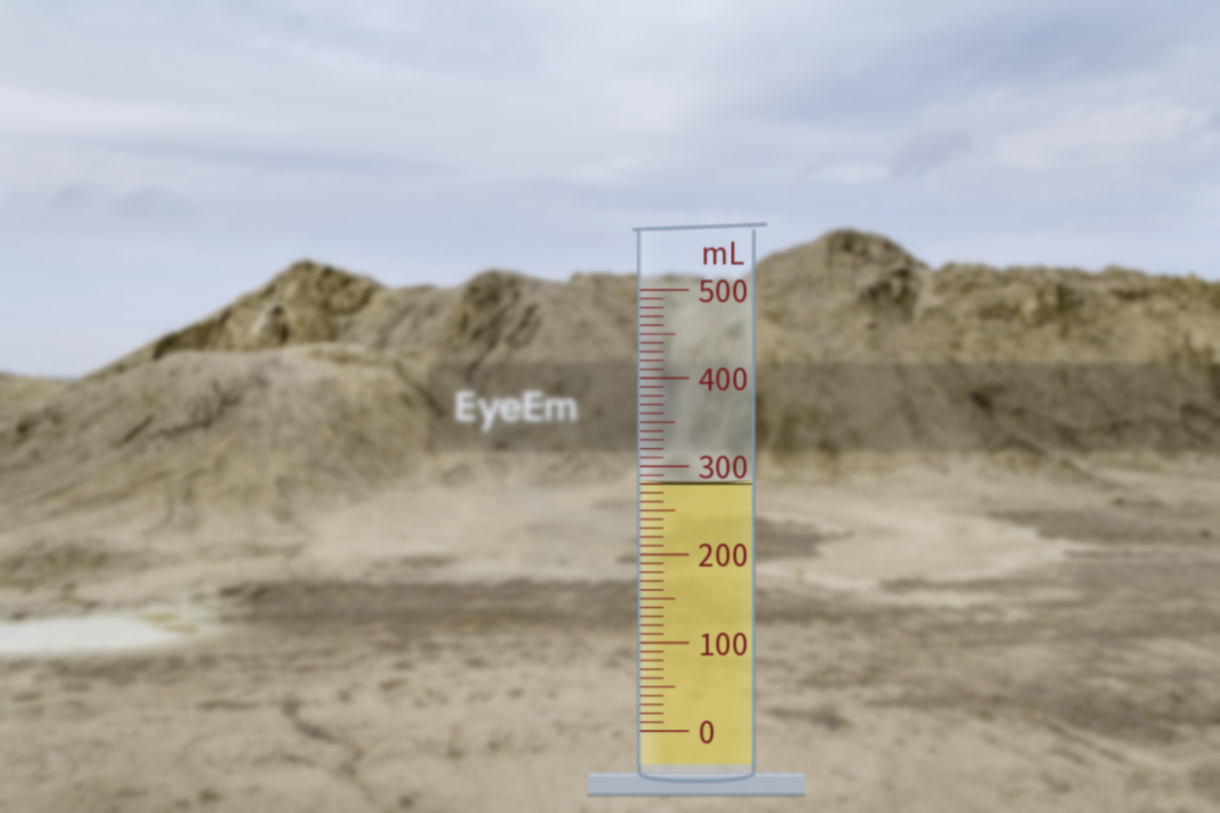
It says 280 mL
